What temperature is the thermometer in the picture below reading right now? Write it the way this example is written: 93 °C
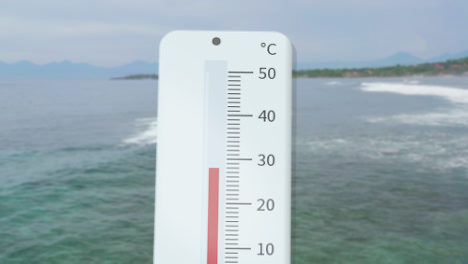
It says 28 °C
